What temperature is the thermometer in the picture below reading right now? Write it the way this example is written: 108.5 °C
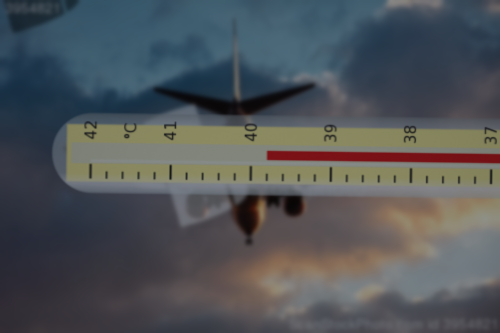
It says 39.8 °C
